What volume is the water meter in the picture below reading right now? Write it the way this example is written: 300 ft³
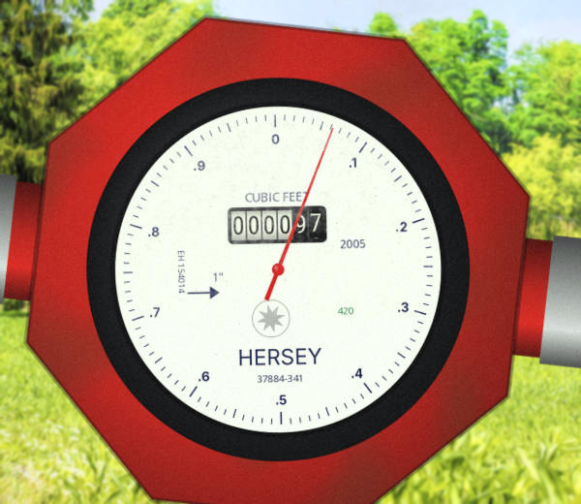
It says 97.06 ft³
